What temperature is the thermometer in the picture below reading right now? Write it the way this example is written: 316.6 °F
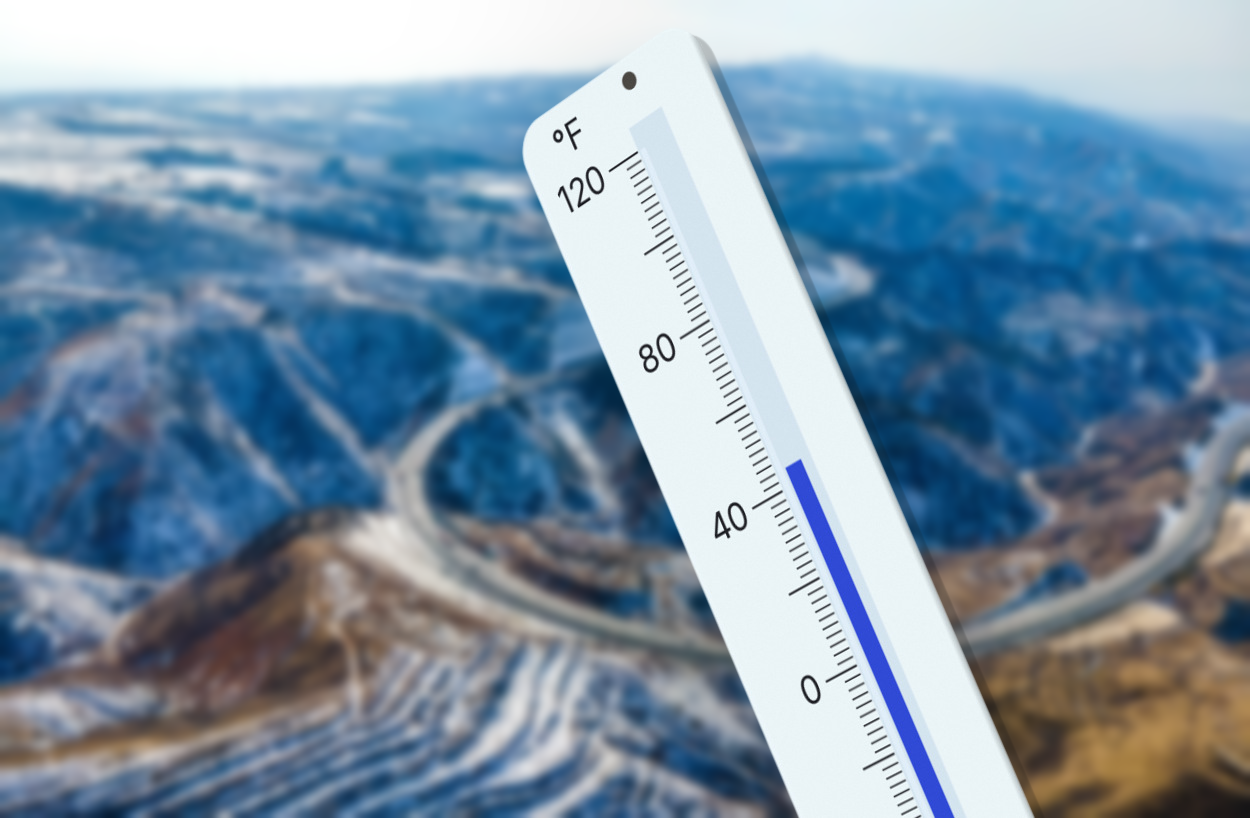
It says 44 °F
